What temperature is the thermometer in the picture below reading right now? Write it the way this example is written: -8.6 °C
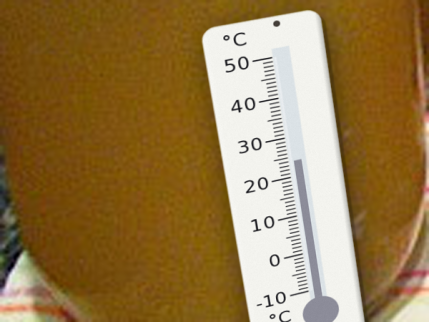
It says 24 °C
